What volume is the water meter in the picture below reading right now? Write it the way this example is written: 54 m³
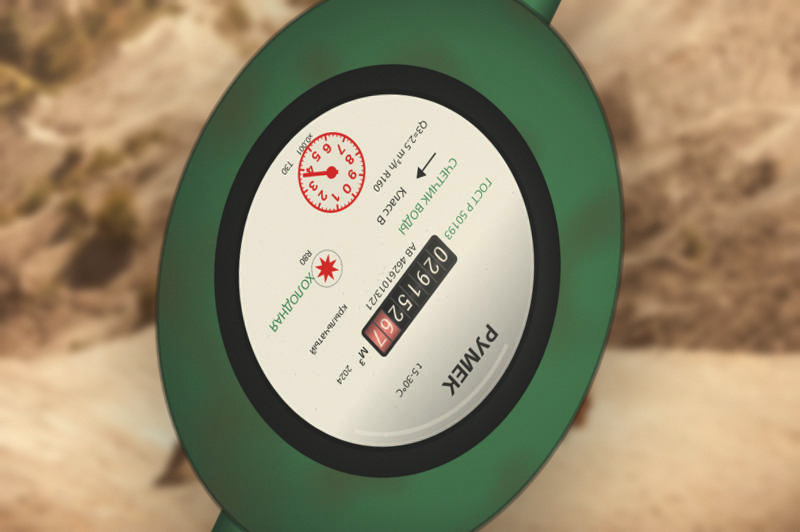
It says 29152.673 m³
